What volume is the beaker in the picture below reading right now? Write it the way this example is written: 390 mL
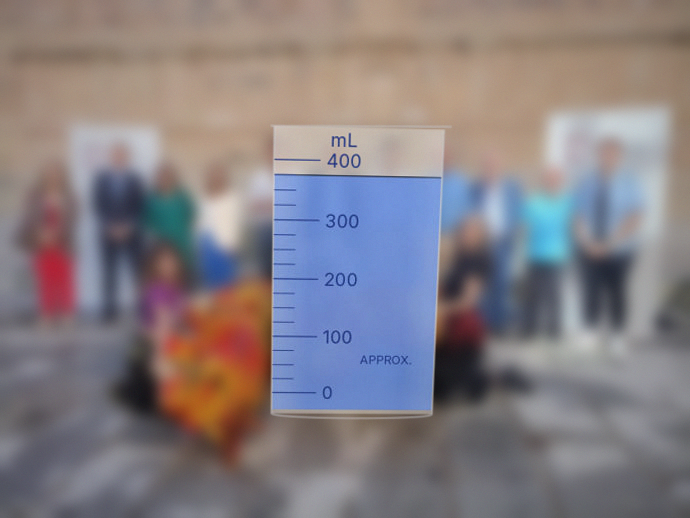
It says 375 mL
